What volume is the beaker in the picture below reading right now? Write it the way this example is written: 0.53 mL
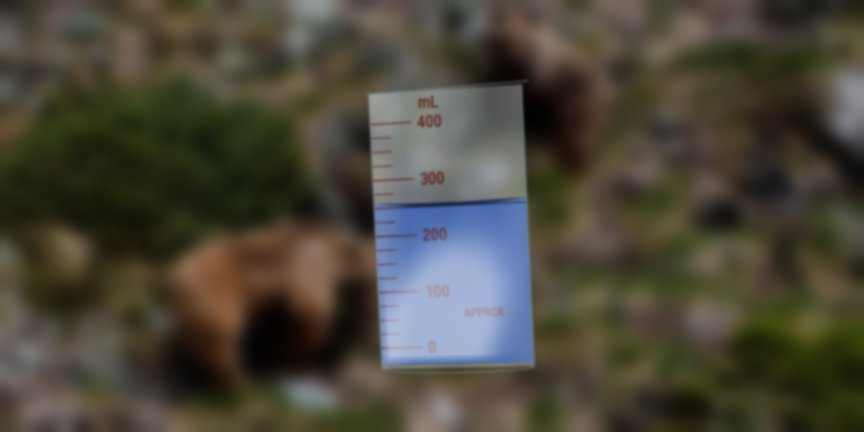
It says 250 mL
